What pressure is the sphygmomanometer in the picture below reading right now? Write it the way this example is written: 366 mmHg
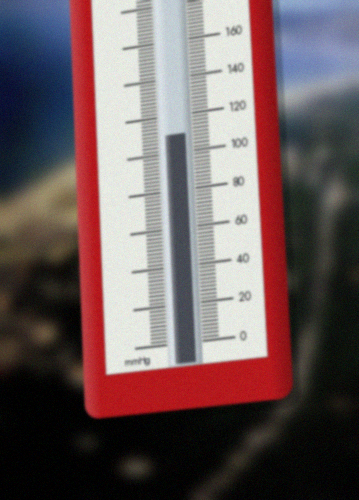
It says 110 mmHg
